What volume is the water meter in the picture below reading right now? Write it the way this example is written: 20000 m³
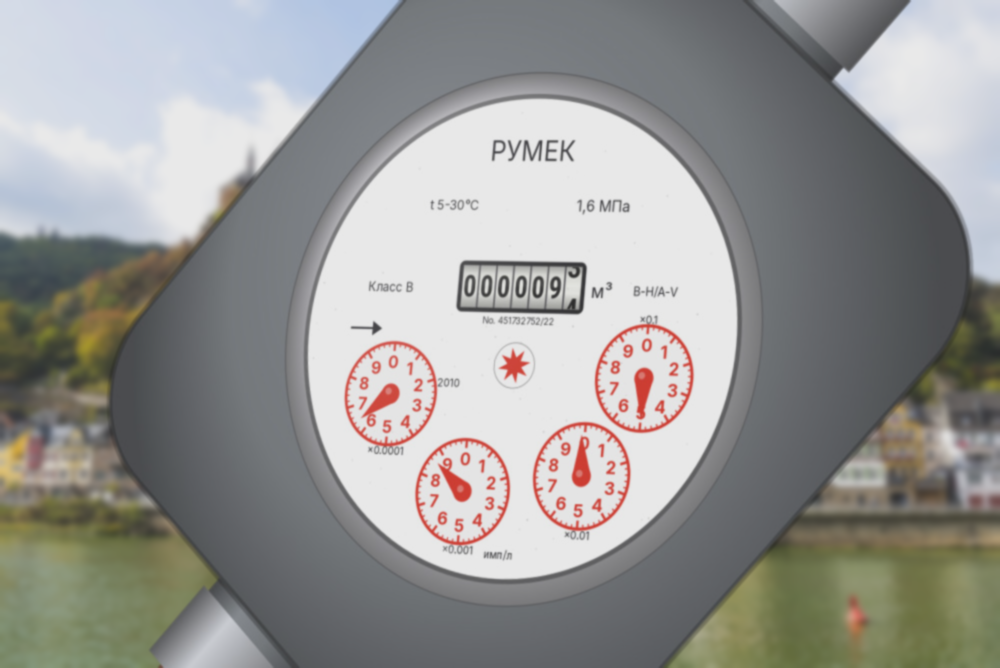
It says 93.4986 m³
